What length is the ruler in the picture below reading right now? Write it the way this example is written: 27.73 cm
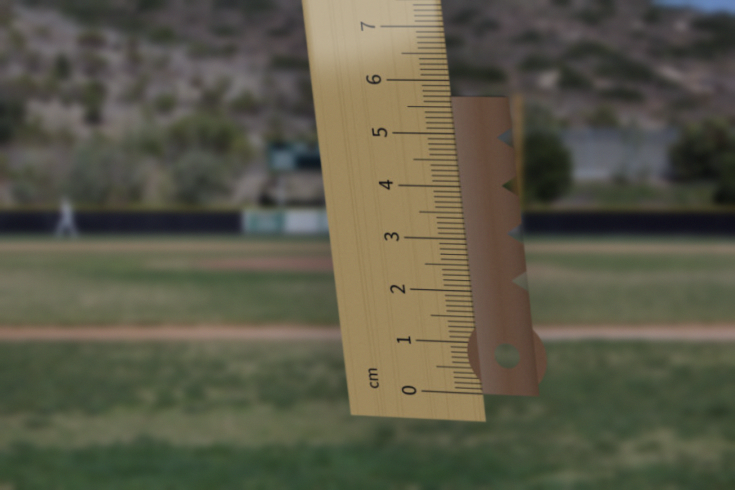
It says 5.7 cm
